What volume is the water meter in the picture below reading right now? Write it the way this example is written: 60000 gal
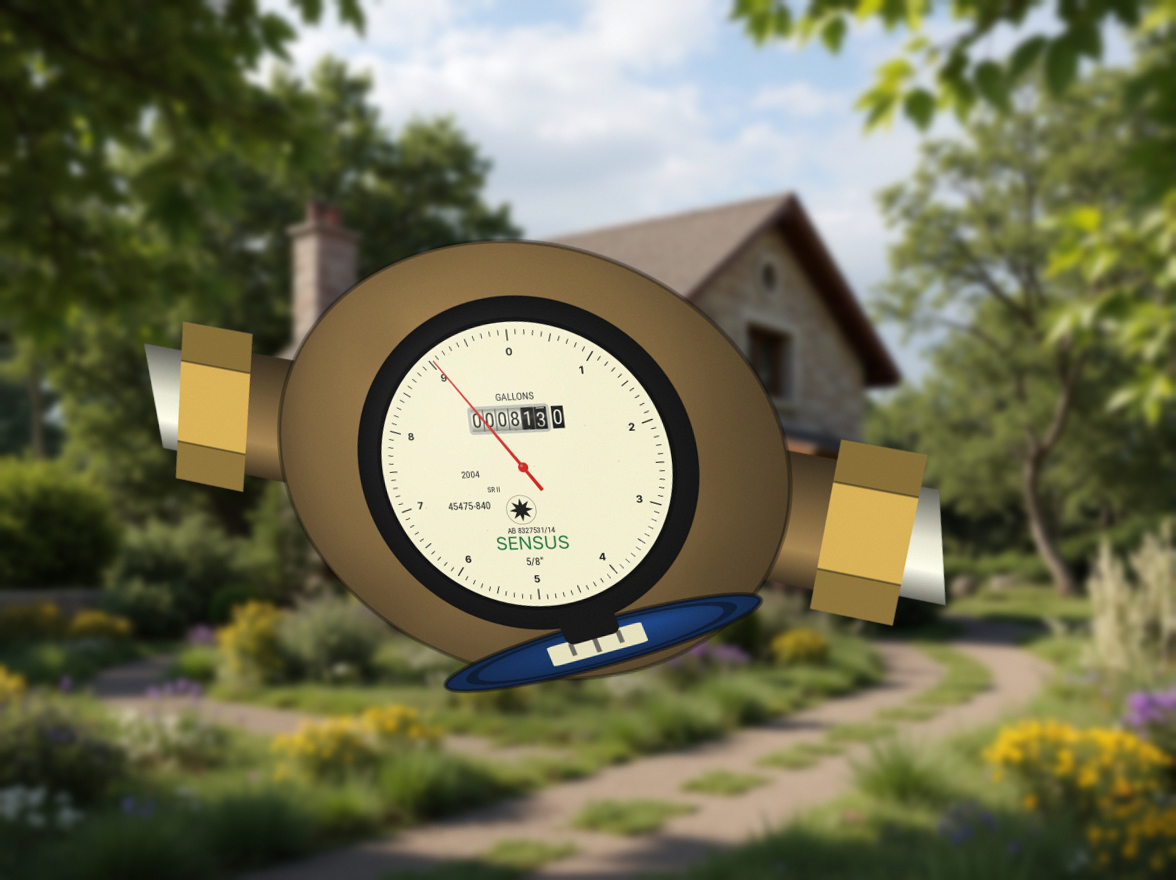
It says 8129.0 gal
